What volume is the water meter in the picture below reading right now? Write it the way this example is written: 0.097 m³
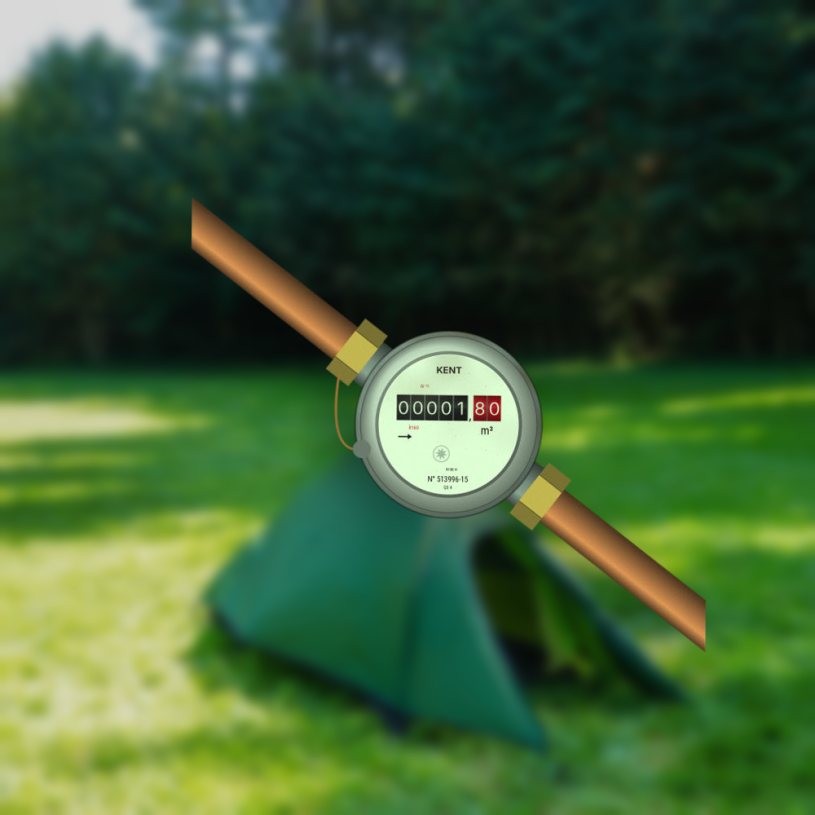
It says 1.80 m³
